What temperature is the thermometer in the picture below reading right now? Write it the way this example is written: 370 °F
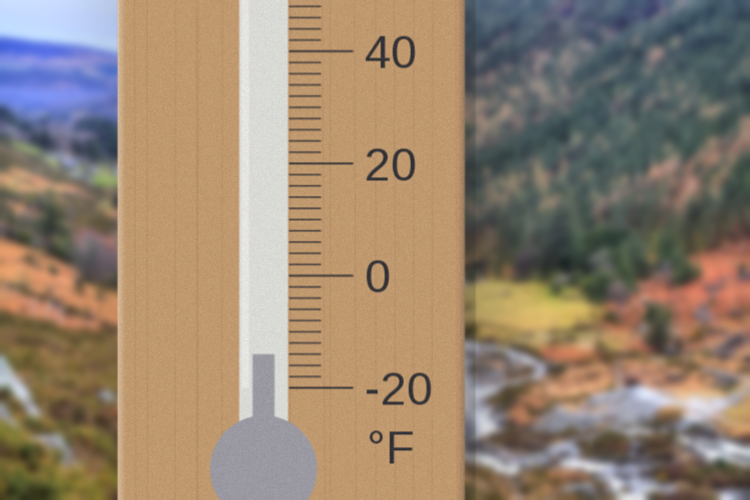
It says -14 °F
